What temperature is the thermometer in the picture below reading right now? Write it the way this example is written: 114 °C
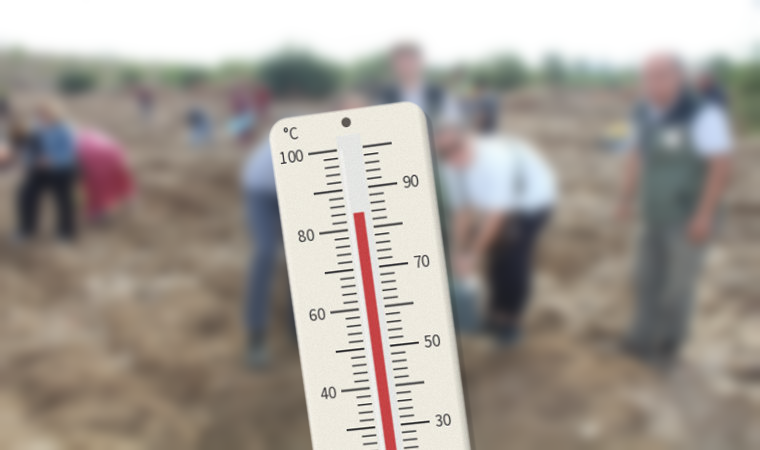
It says 84 °C
